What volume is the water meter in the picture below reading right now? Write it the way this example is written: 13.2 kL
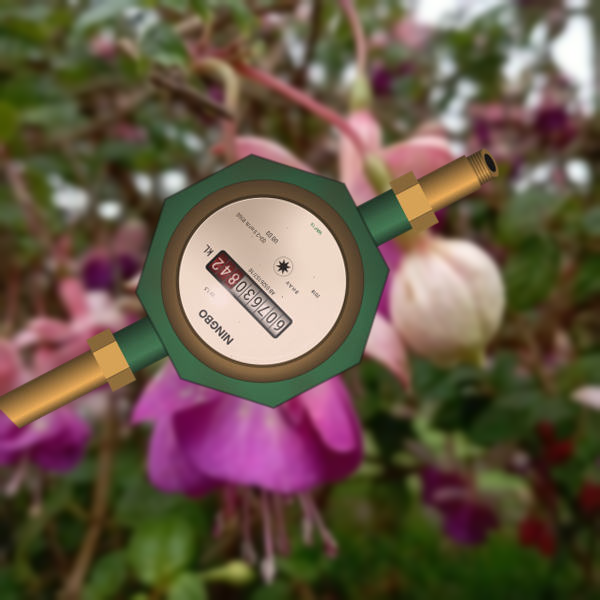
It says 607630.842 kL
